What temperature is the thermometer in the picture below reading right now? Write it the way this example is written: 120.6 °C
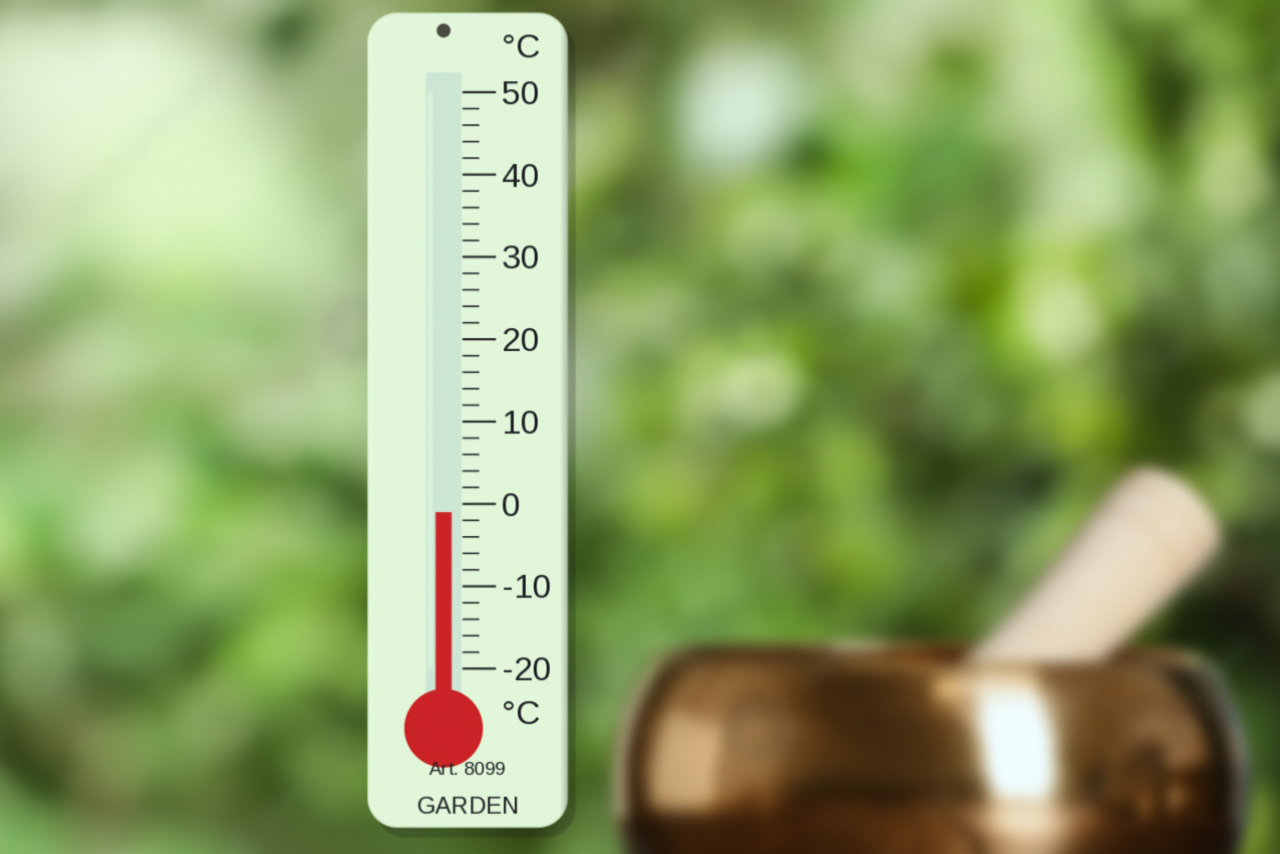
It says -1 °C
